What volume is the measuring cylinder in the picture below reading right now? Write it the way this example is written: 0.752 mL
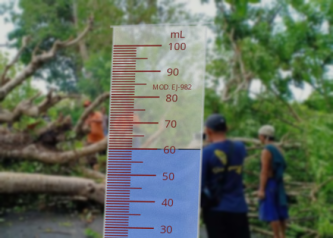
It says 60 mL
